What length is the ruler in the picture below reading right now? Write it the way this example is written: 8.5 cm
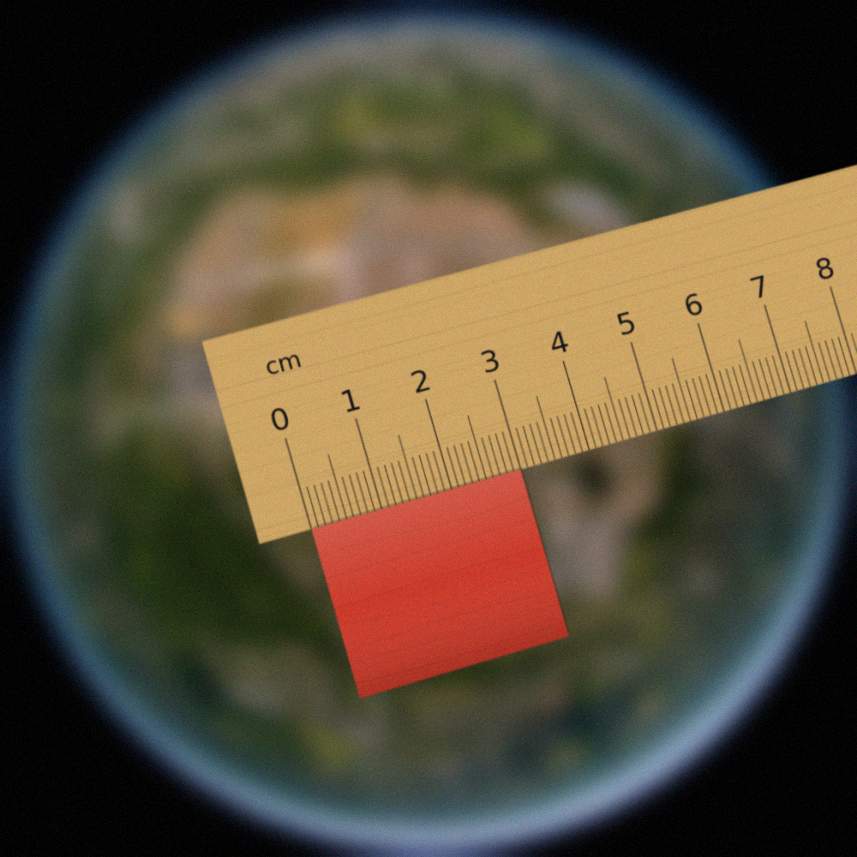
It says 3 cm
